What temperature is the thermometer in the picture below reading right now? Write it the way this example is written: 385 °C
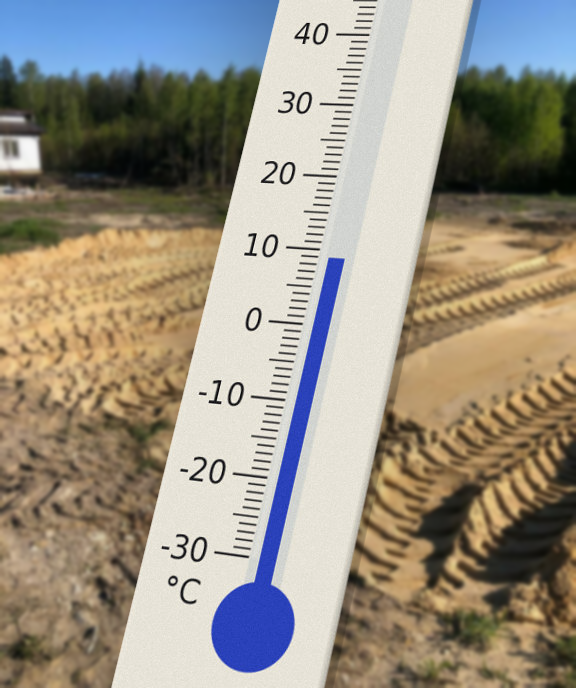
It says 9 °C
